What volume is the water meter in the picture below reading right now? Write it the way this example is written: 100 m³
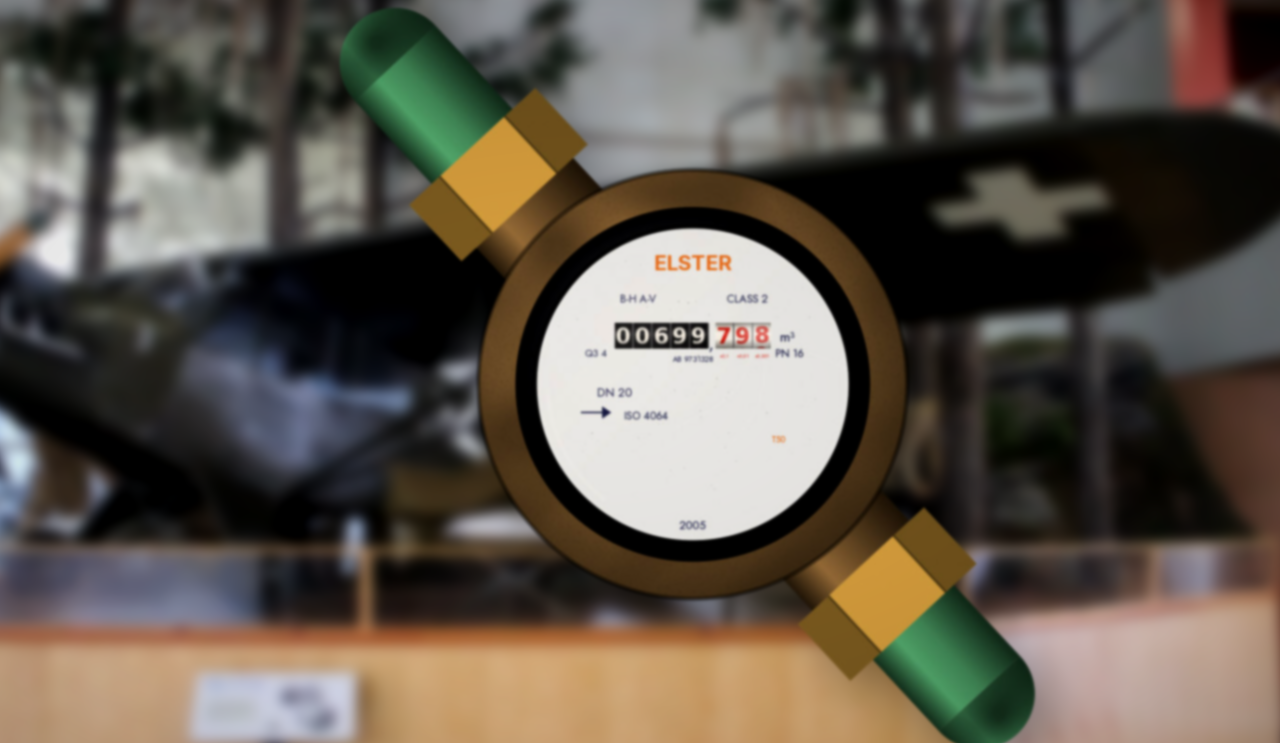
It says 699.798 m³
